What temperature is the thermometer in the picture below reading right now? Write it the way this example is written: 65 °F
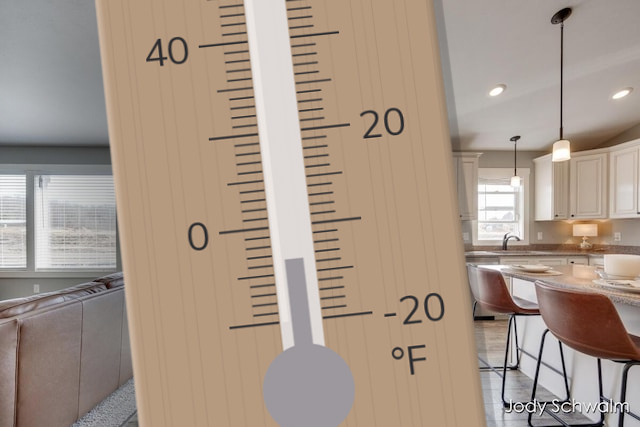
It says -7 °F
